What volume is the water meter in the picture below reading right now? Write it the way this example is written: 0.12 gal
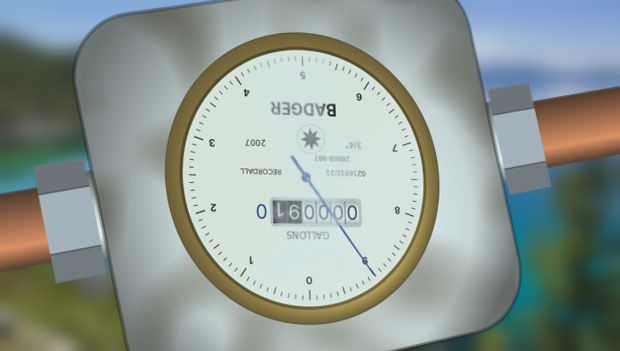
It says 909.0 gal
